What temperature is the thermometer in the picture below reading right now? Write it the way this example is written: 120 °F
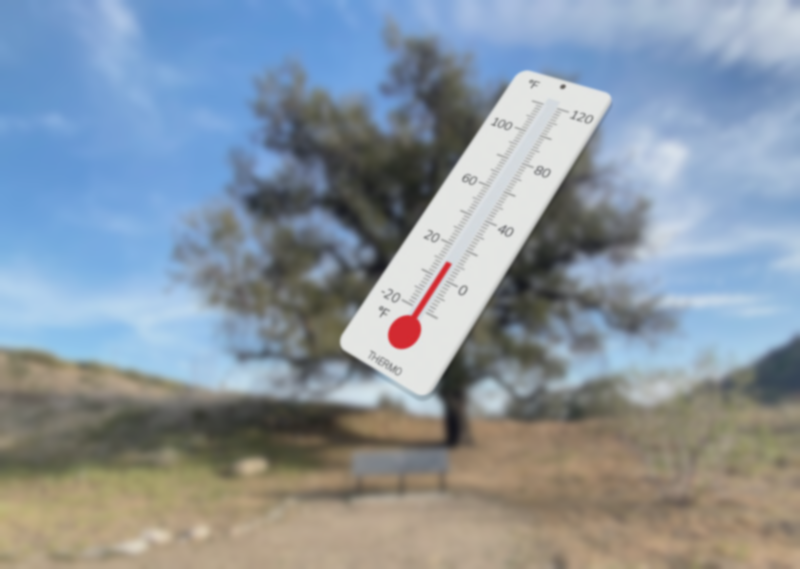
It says 10 °F
